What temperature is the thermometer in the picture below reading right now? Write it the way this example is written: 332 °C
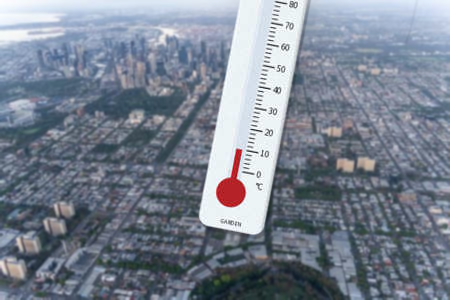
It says 10 °C
